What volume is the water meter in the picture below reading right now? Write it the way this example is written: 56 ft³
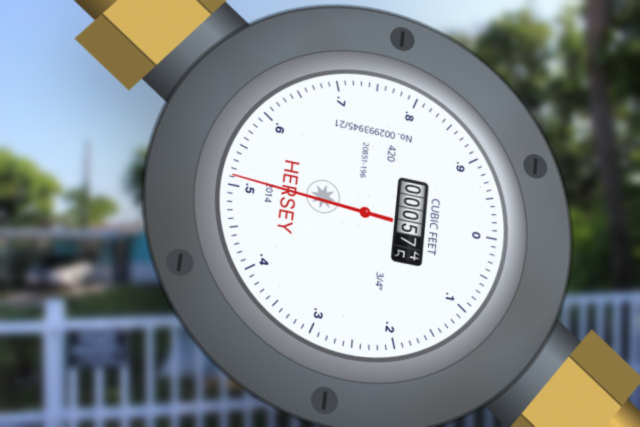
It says 574.51 ft³
